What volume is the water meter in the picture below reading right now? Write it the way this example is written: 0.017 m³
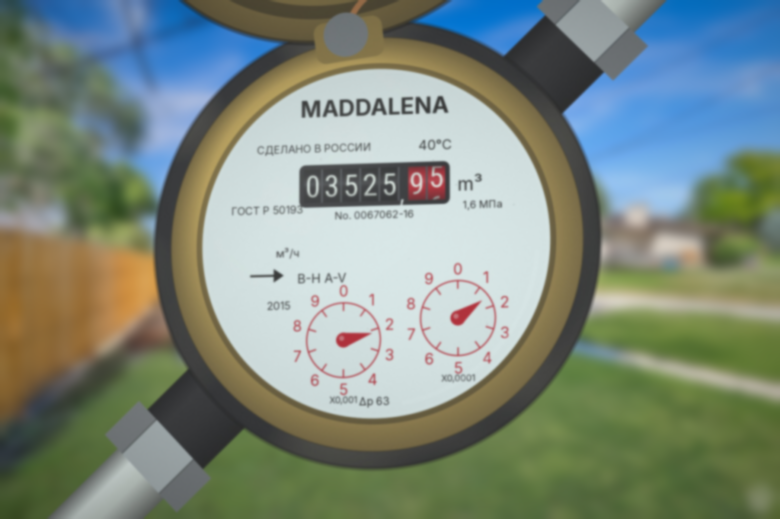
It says 3525.9521 m³
